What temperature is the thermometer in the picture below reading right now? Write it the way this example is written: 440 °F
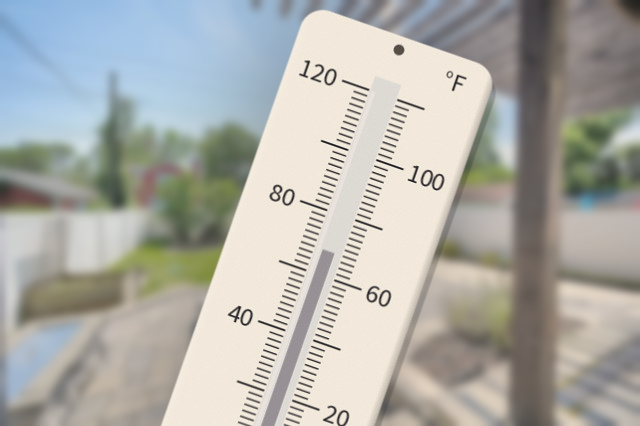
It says 68 °F
